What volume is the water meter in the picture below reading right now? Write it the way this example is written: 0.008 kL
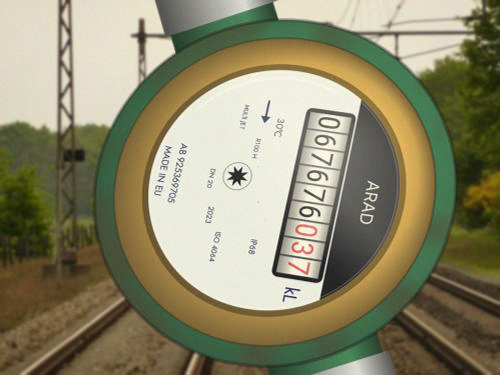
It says 67676.037 kL
